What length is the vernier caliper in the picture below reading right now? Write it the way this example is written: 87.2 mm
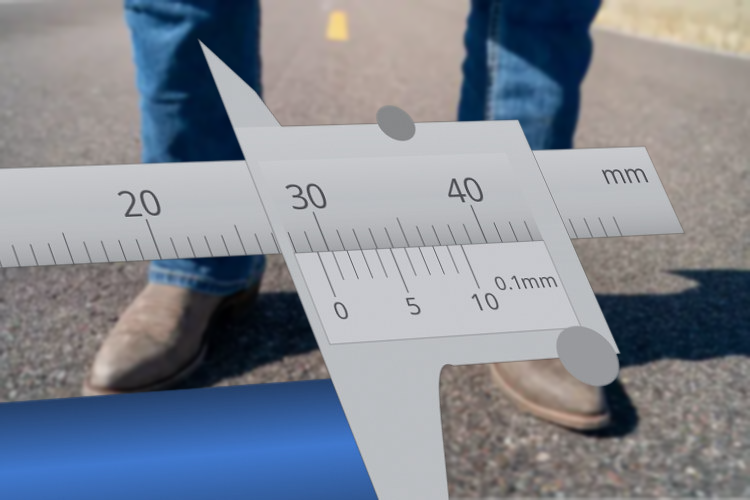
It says 29.3 mm
